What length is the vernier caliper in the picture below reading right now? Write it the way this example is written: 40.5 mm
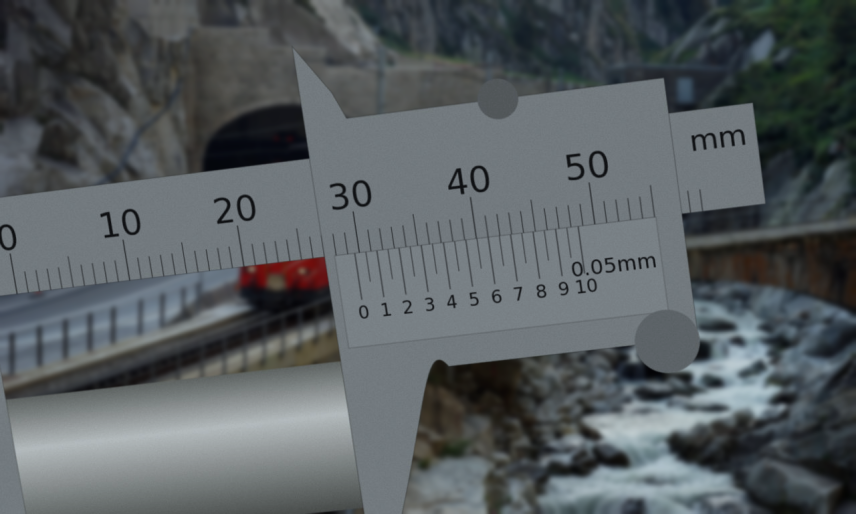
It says 29.6 mm
